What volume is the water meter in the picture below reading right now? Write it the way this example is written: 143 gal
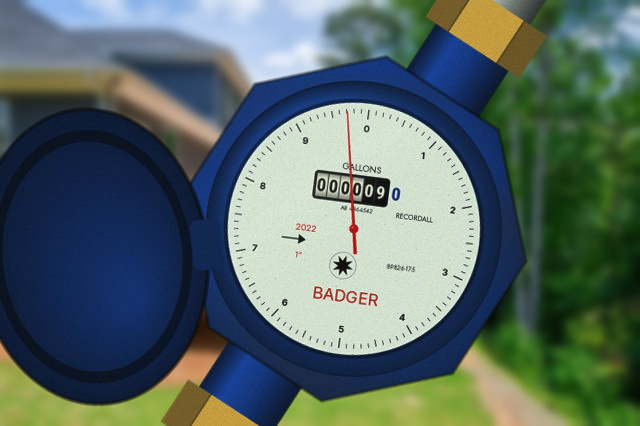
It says 89.7 gal
